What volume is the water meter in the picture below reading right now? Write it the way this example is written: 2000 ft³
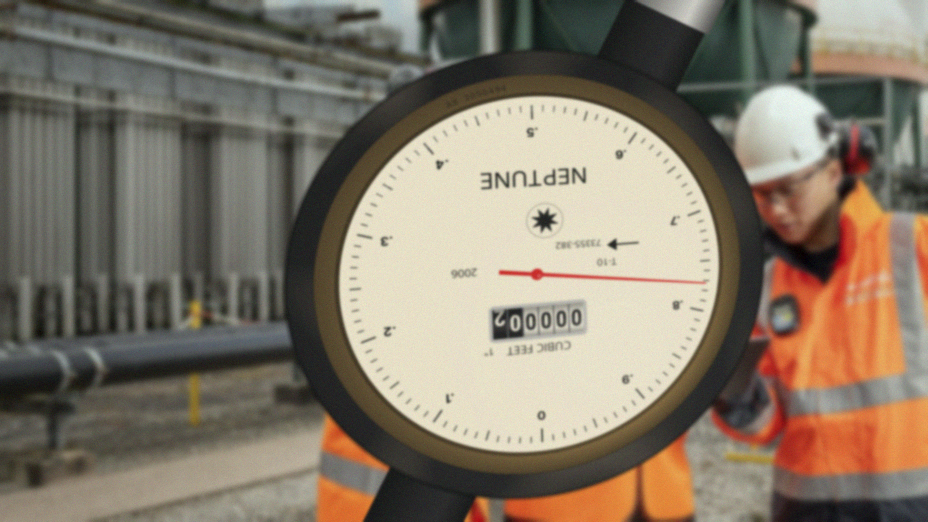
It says 1.77 ft³
